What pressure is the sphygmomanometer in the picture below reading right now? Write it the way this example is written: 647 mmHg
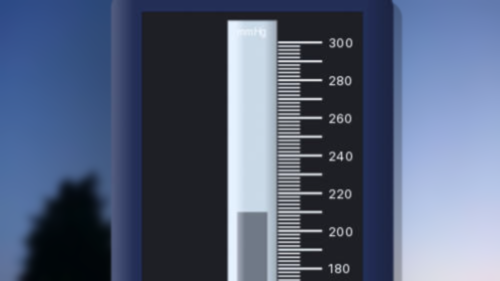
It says 210 mmHg
